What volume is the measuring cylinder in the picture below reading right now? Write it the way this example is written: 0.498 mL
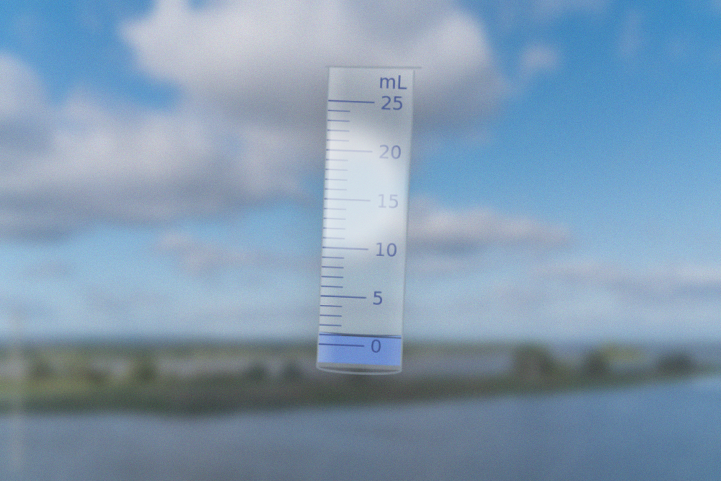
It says 1 mL
